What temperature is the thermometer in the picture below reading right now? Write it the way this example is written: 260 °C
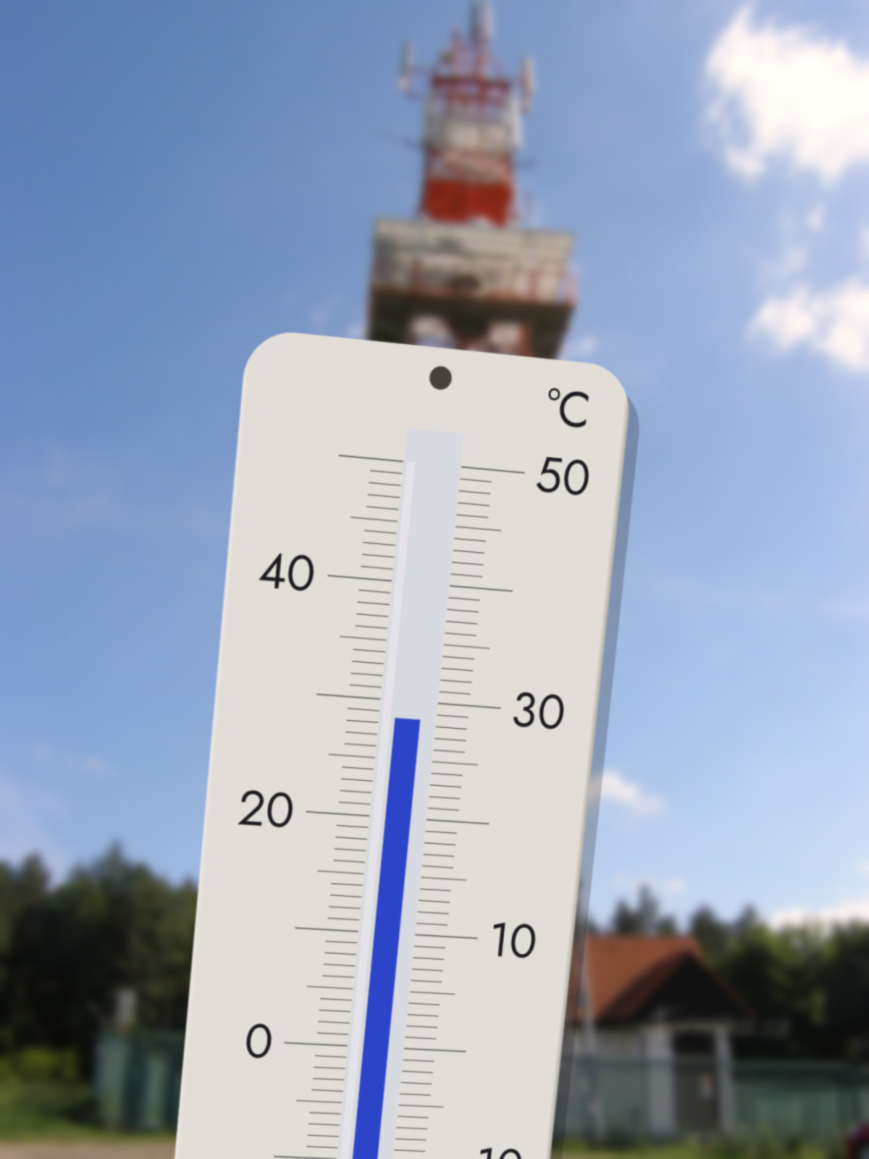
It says 28.5 °C
